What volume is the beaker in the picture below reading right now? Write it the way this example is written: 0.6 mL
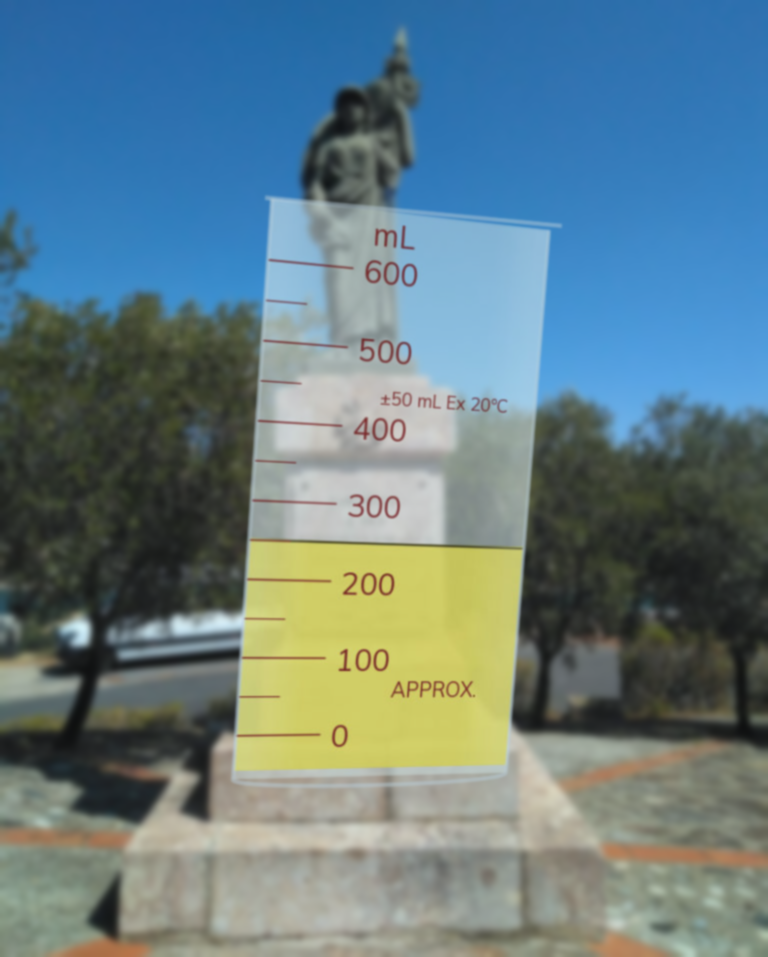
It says 250 mL
